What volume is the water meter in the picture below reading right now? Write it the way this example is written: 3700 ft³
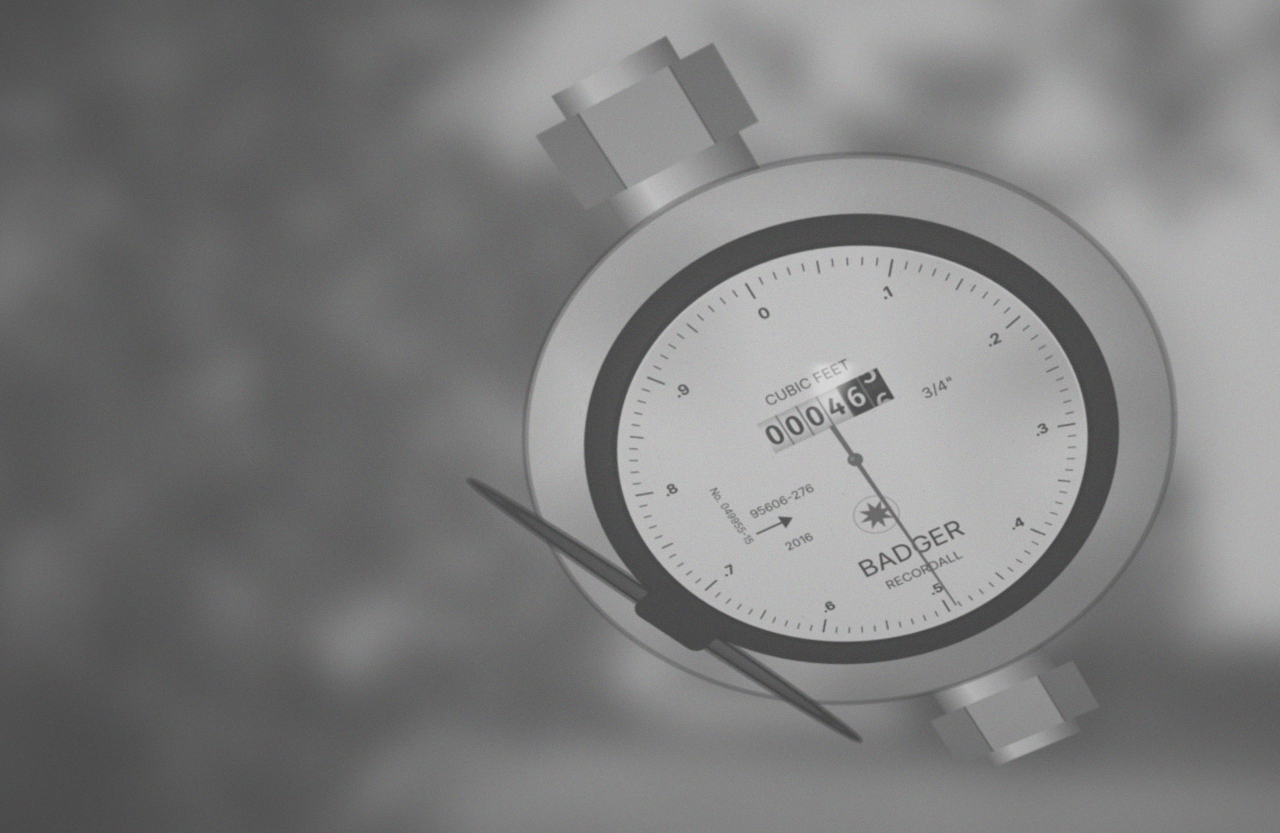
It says 465.49 ft³
